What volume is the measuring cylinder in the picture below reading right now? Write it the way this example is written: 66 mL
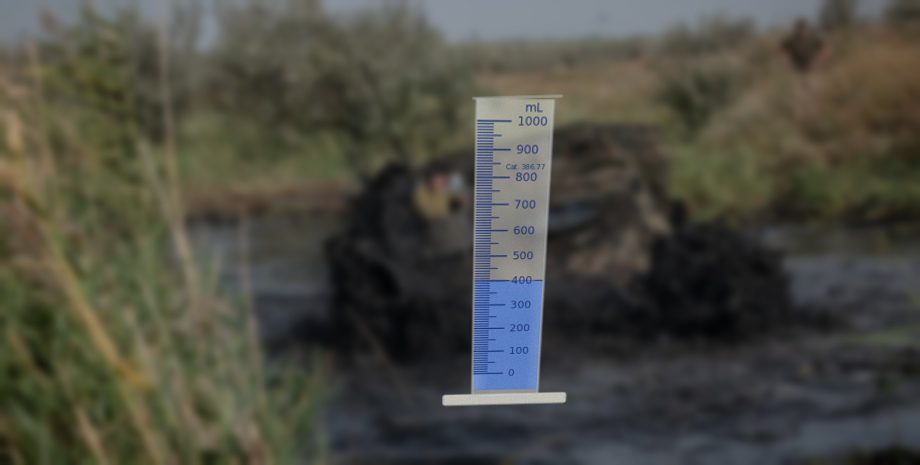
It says 400 mL
